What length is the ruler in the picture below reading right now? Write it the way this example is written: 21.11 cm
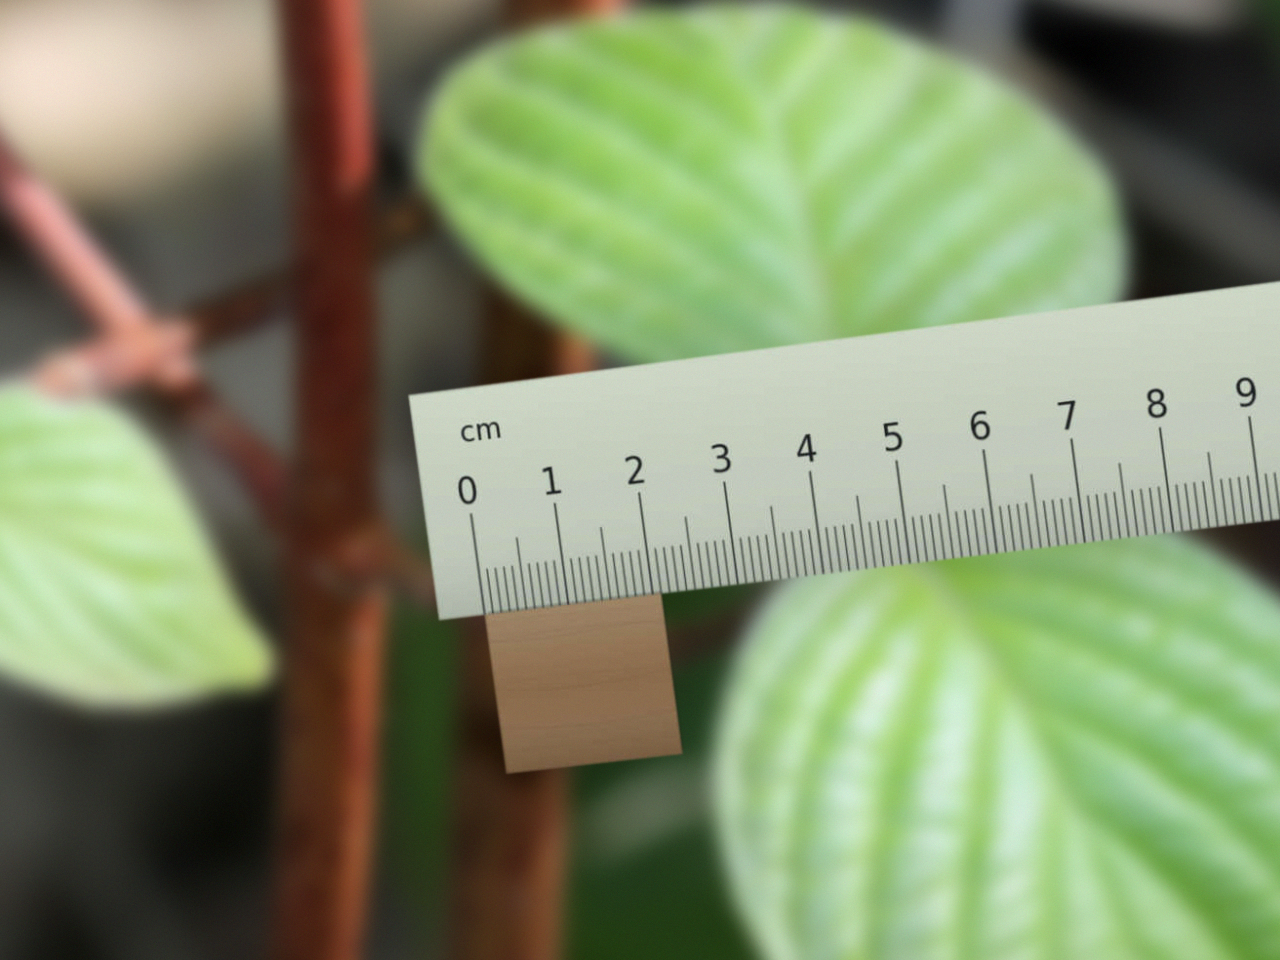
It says 2.1 cm
